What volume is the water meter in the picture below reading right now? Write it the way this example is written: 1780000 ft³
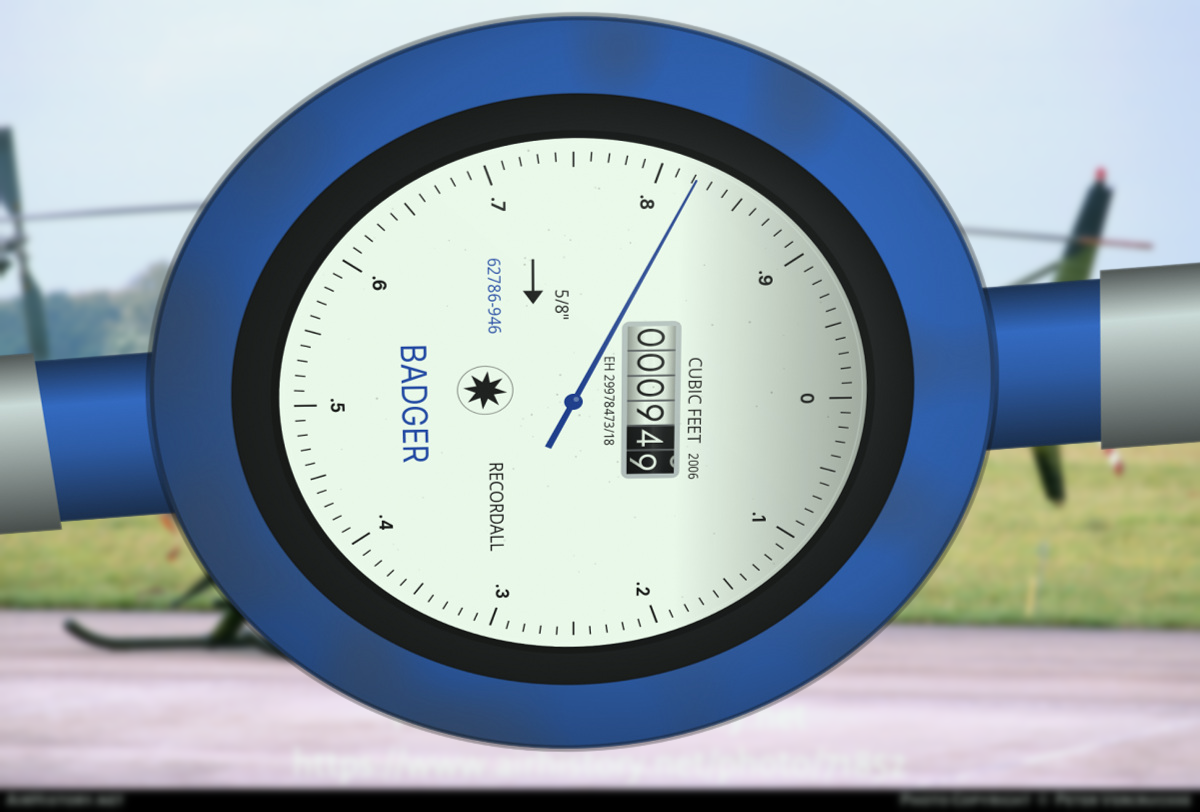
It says 948.82 ft³
